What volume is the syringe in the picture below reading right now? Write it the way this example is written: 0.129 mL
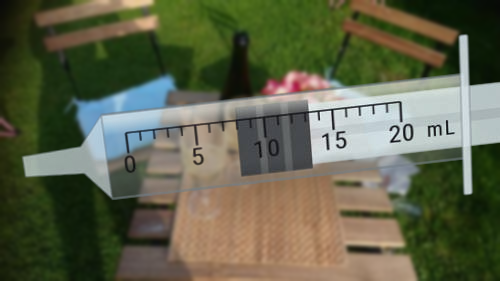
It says 8 mL
